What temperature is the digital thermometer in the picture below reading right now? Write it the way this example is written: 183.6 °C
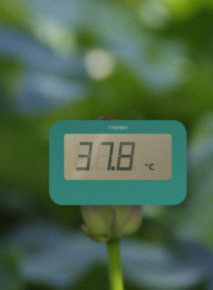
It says 37.8 °C
